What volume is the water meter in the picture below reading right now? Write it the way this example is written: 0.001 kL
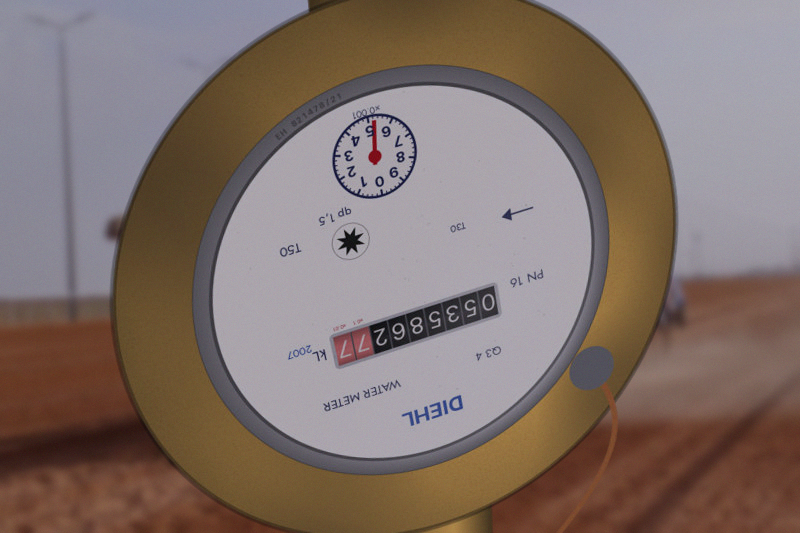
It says 535862.775 kL
